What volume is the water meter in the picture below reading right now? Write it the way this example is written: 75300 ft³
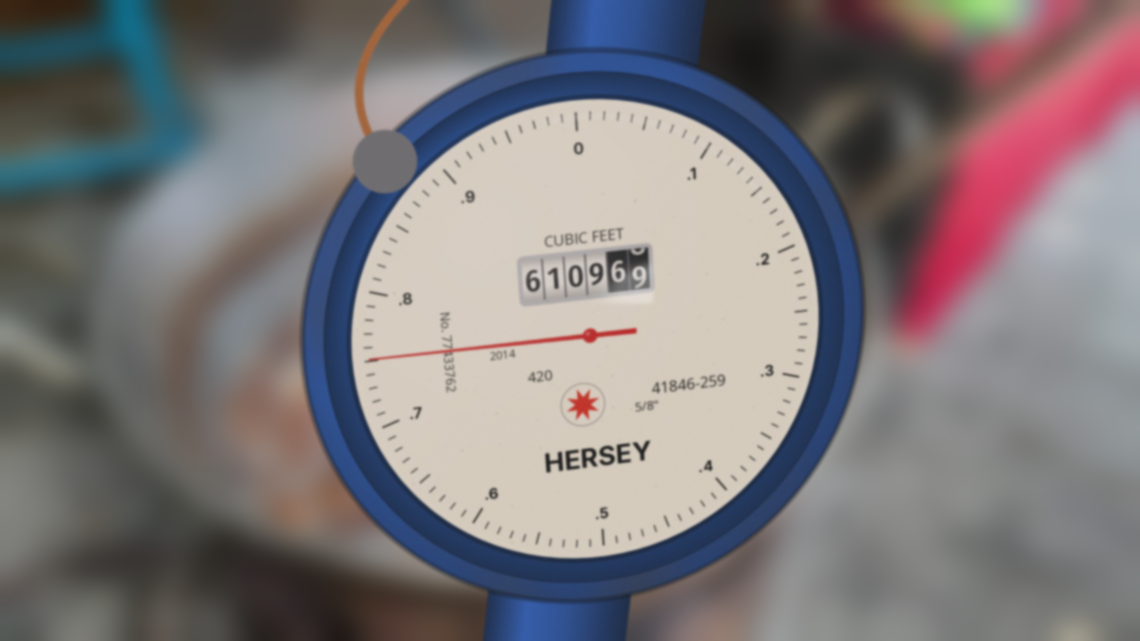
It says 610968.75 ft³
